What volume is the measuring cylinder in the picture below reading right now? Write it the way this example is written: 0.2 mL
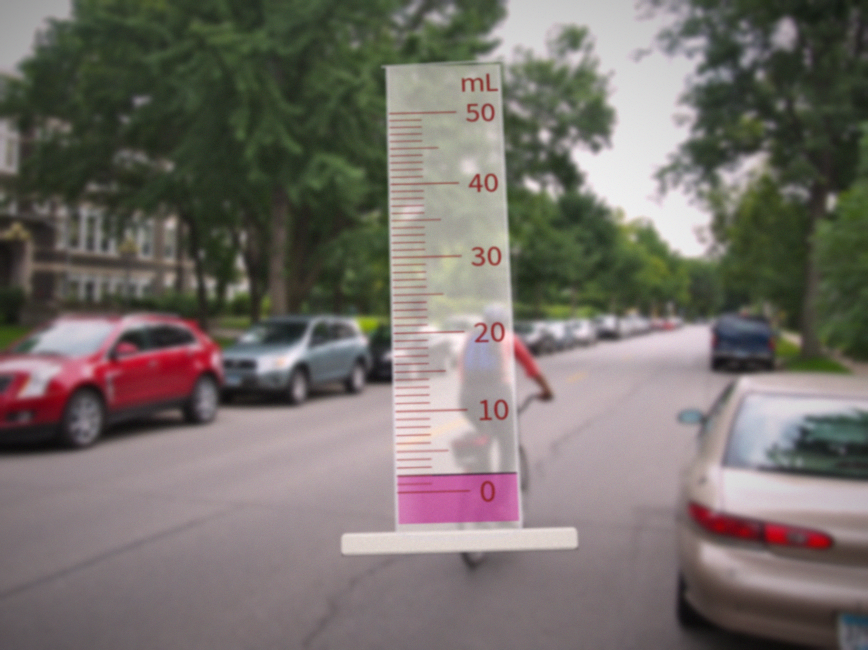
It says 2 mL
